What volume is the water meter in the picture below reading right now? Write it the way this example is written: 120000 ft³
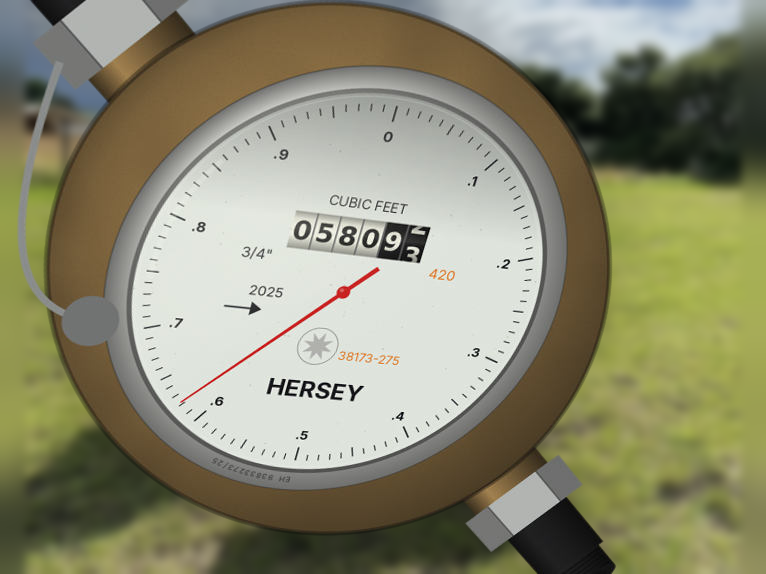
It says 58092.62 ft³
